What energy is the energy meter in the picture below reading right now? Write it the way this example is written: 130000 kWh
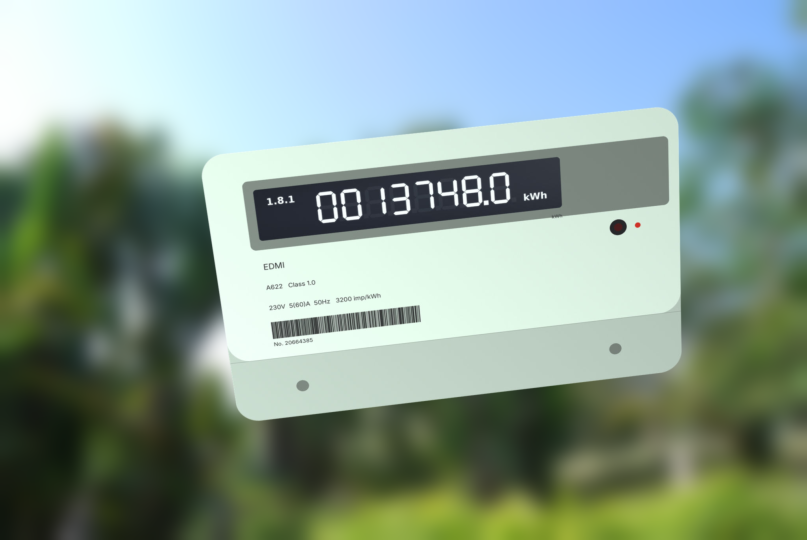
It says 13748.0 kWh
